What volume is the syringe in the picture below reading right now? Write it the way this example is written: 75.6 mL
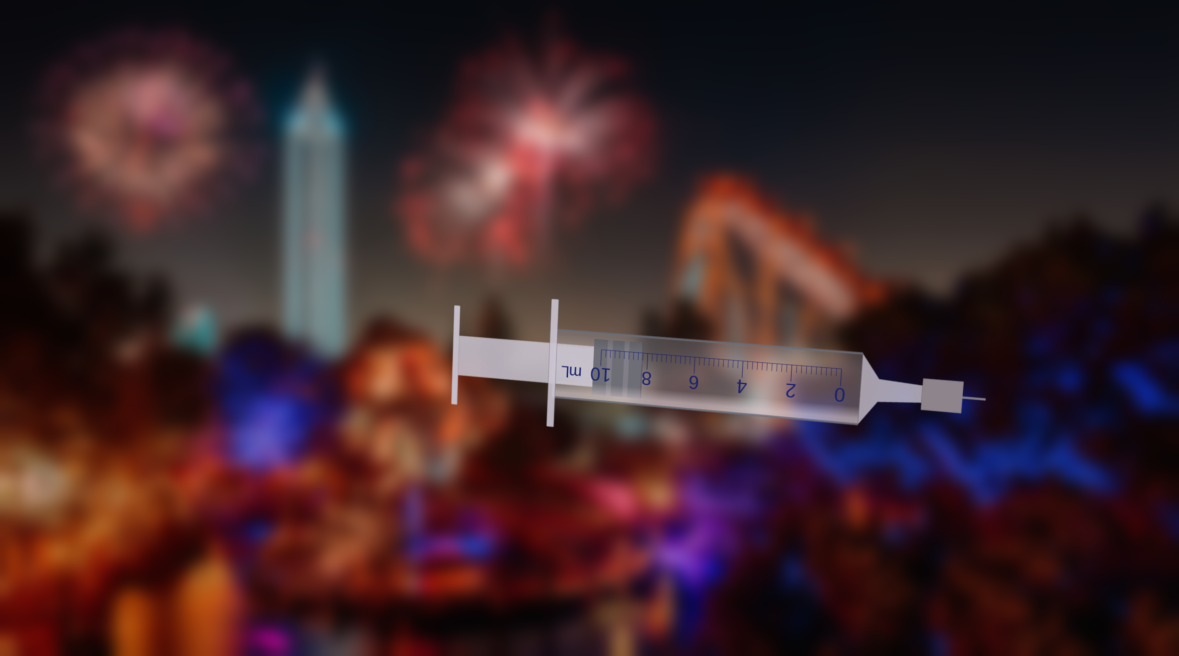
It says 8.2 mL
